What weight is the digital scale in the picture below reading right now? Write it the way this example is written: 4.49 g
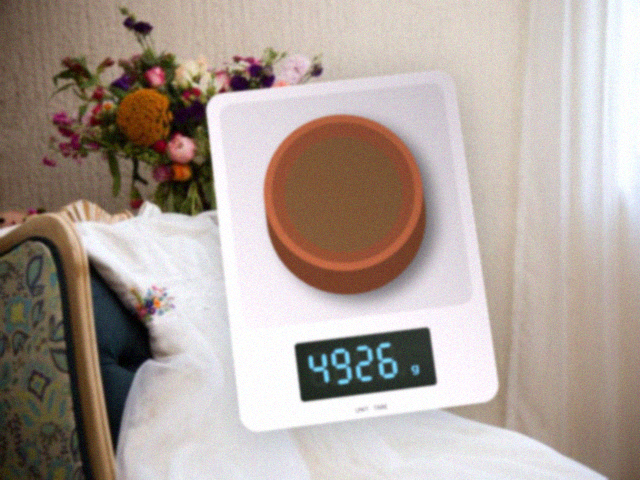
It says 4926 g
